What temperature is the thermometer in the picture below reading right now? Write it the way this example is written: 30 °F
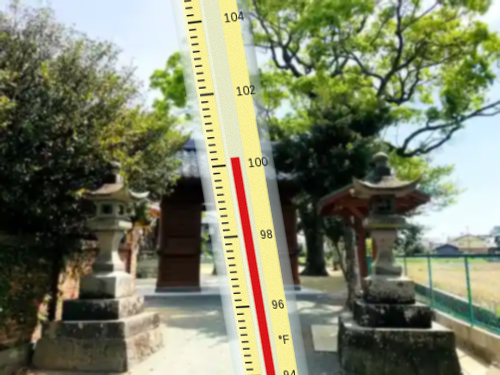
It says 100.2 °F
